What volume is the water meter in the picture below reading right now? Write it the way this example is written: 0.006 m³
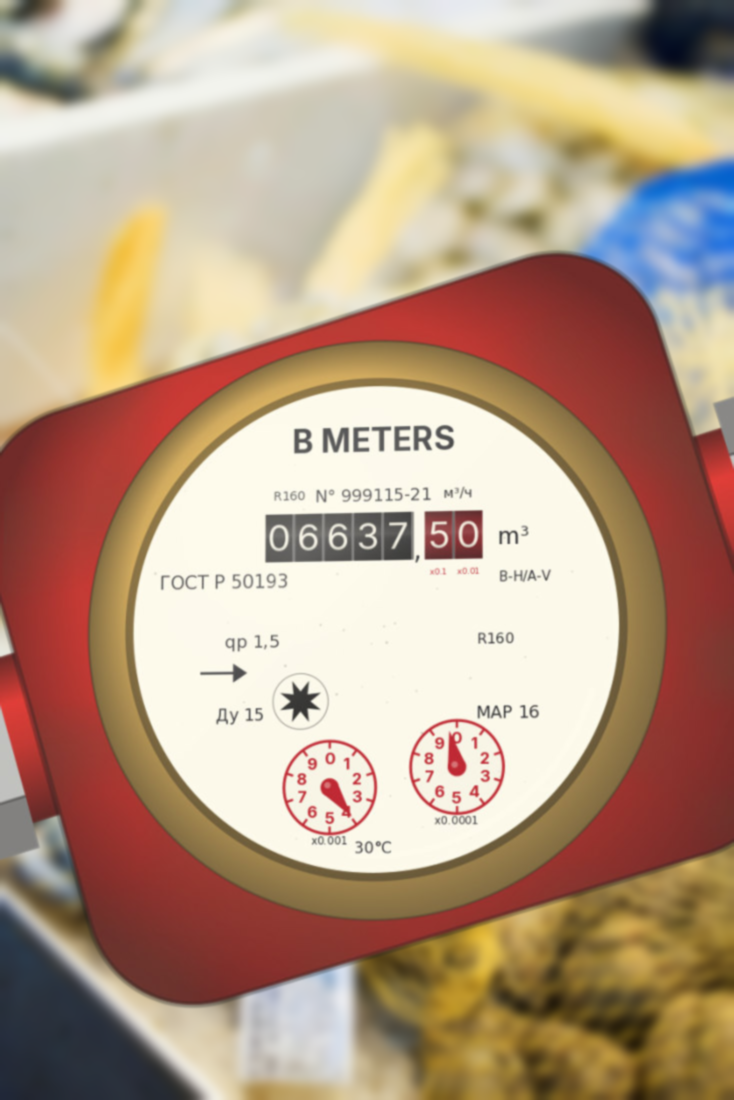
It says 6637.5039 m³
